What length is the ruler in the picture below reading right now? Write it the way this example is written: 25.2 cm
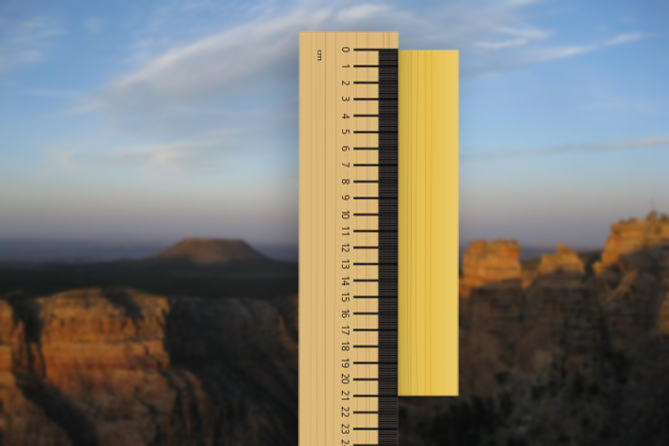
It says 21 cm
